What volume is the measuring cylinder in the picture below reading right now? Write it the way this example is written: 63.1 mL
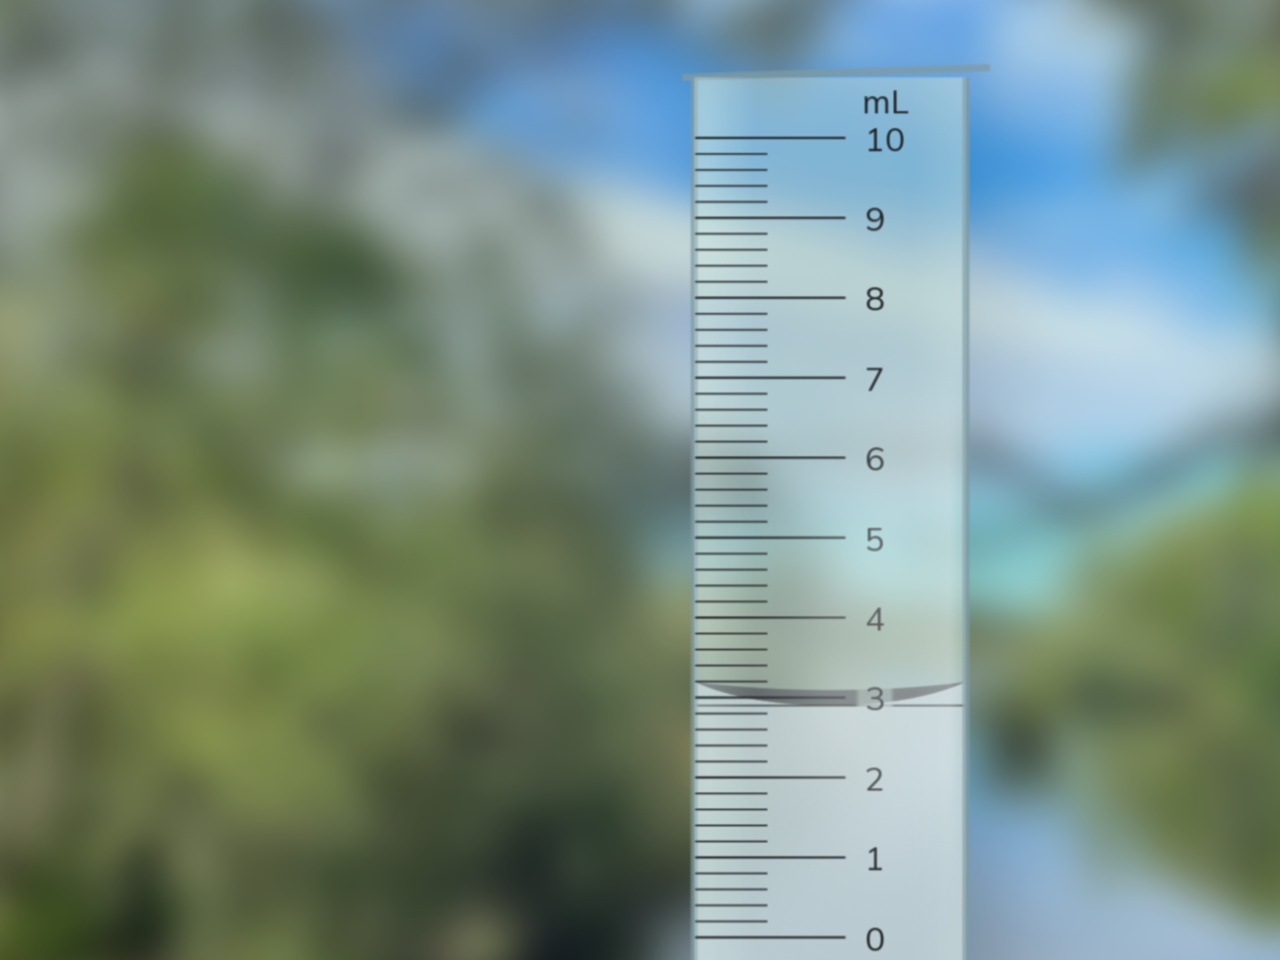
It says 2.9 mL
